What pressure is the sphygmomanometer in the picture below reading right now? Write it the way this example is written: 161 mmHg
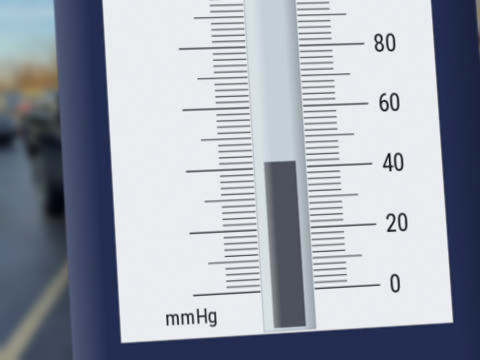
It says 42 mmHg
